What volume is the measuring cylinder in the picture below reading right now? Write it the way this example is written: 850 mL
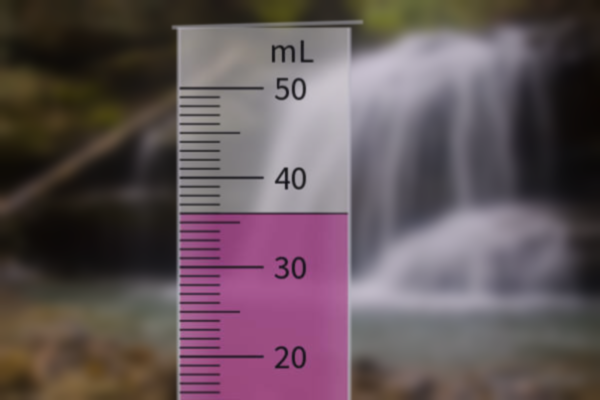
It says 36 mL
